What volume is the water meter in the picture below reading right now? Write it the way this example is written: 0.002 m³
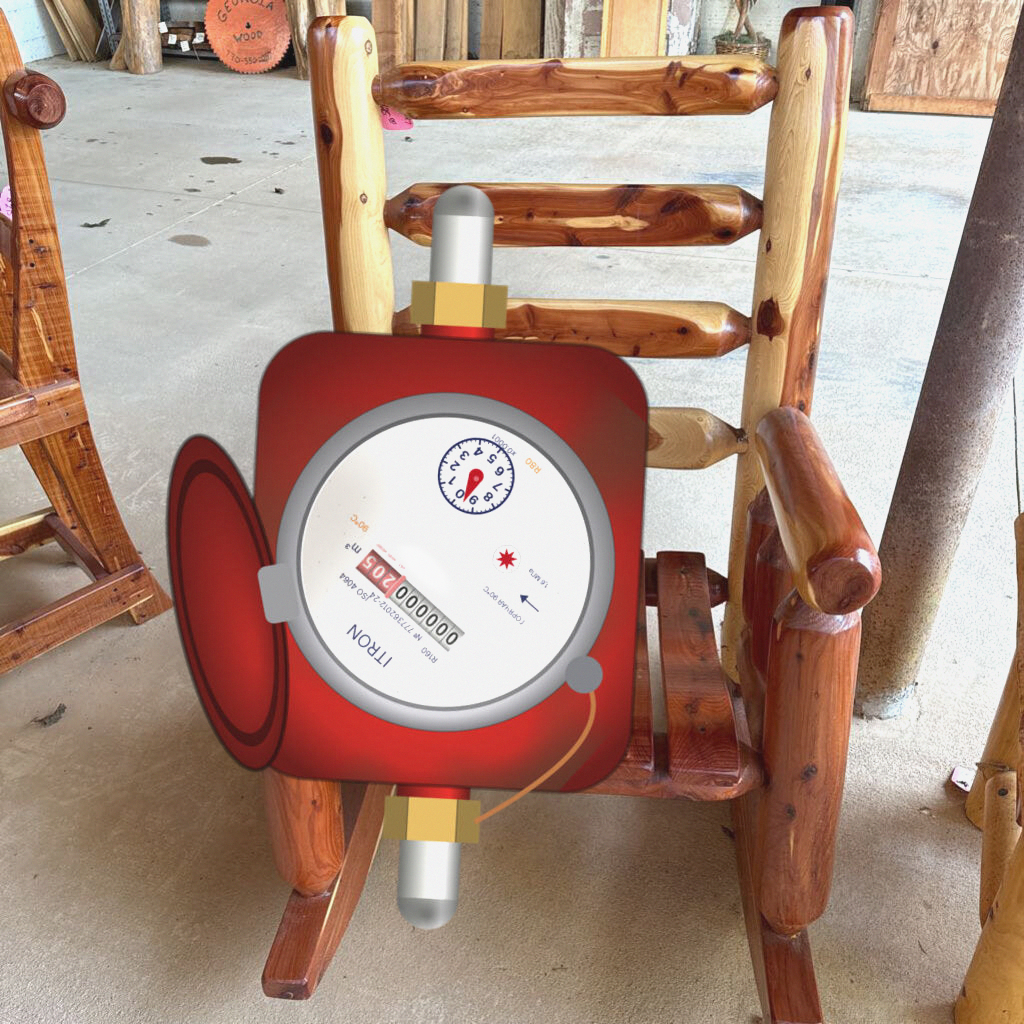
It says 0.2049 m³
